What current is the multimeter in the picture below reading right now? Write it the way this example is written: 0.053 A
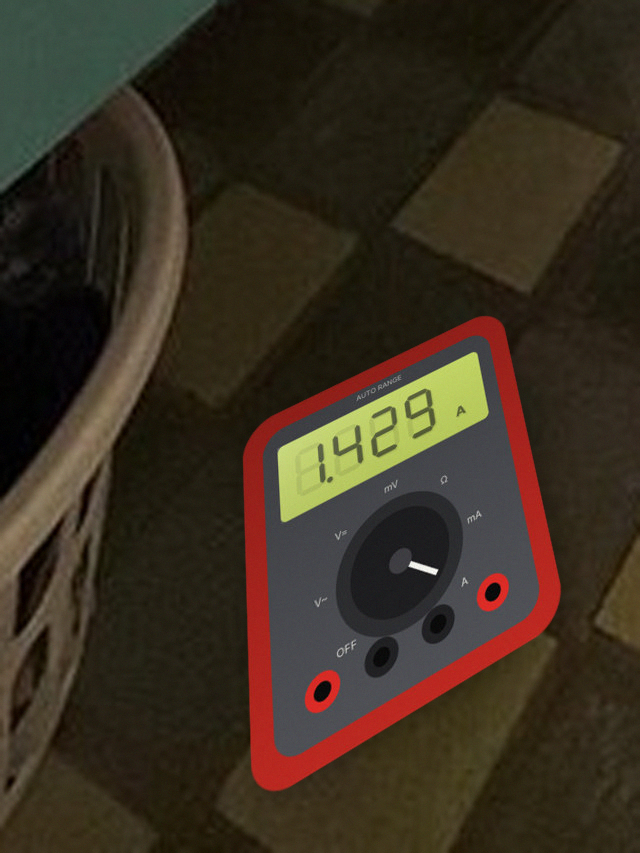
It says 1.429 A
